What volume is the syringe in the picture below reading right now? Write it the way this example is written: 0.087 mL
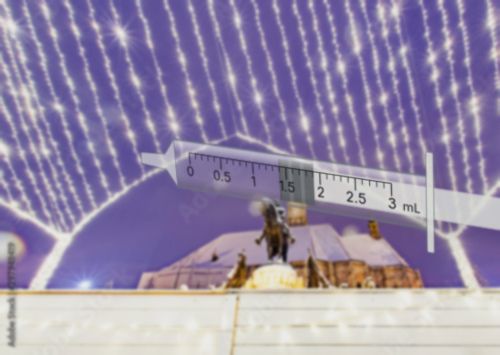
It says 1.4 mL
